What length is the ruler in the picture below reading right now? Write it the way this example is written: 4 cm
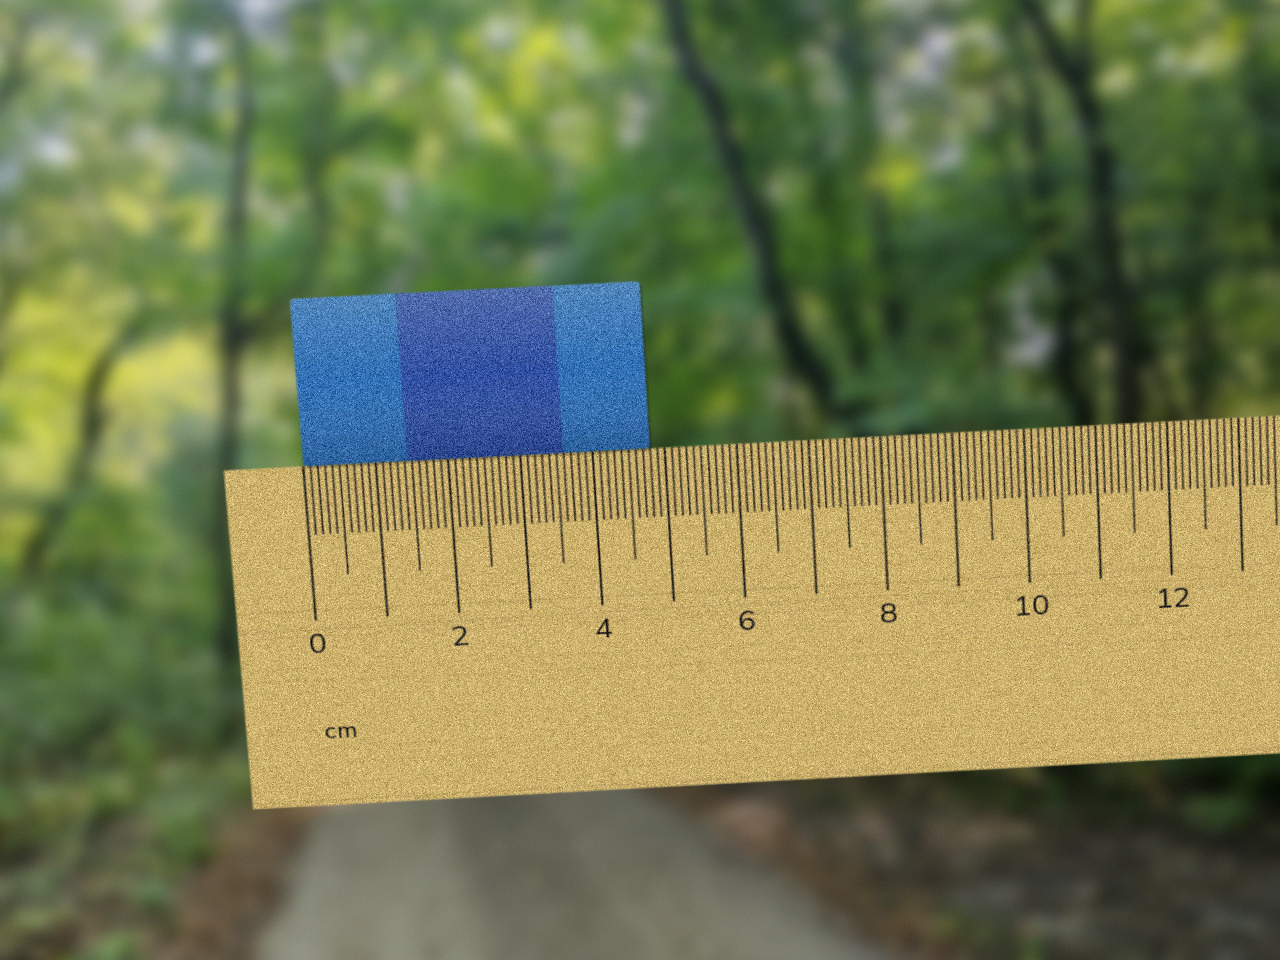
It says 4.8 cm
